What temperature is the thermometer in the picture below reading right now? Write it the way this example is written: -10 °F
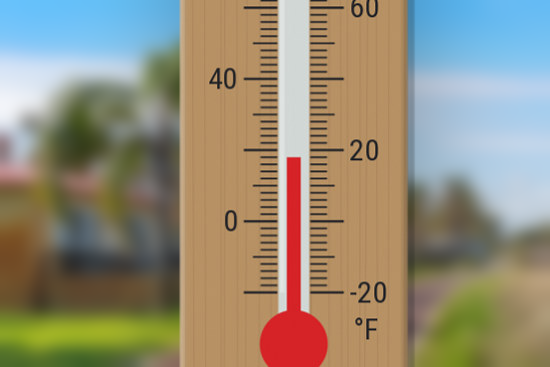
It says 18 °F
